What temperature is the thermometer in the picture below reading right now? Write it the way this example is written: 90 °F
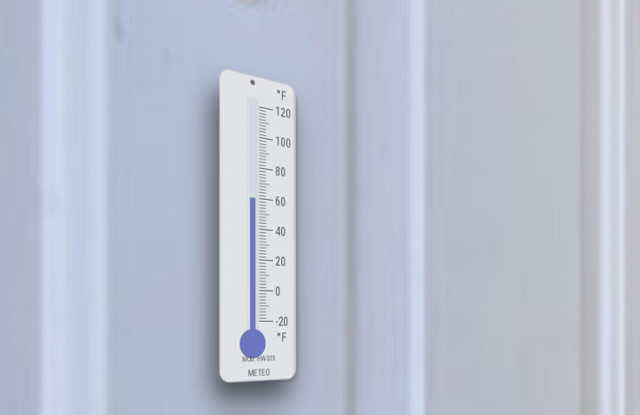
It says 60 °F
